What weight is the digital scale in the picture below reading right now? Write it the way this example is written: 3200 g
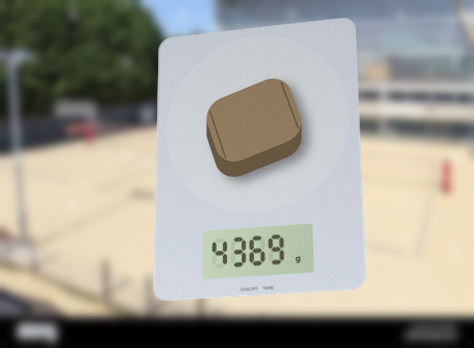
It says 4369 g
